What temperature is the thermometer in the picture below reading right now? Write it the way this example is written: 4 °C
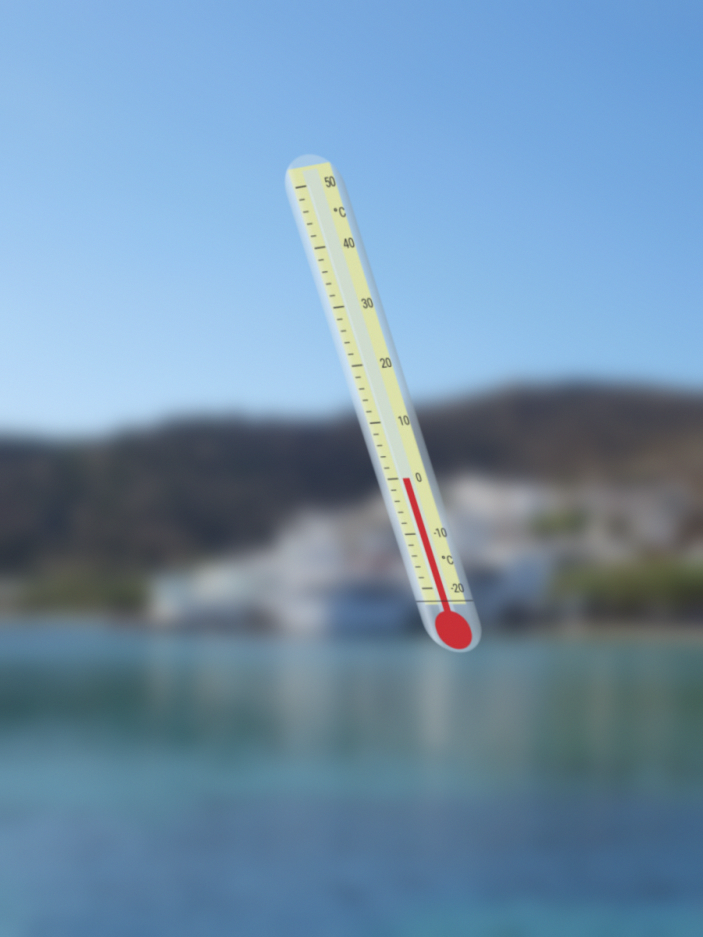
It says 0 °C
